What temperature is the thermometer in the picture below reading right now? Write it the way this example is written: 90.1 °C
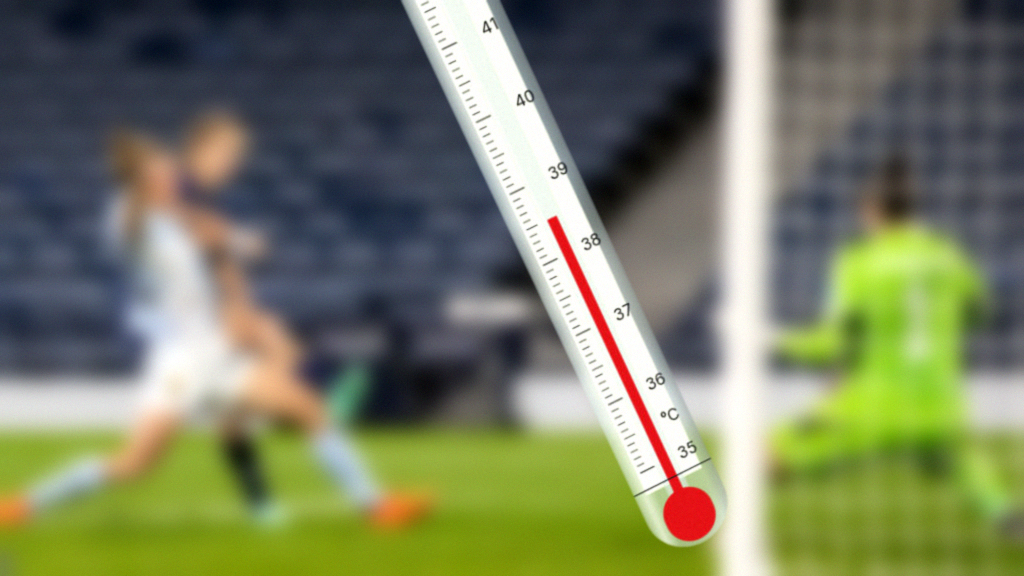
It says 38.5 °C
